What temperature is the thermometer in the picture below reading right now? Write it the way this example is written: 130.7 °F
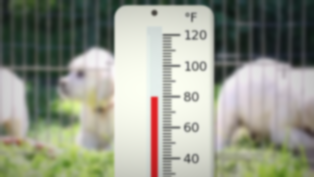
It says 80 °F
